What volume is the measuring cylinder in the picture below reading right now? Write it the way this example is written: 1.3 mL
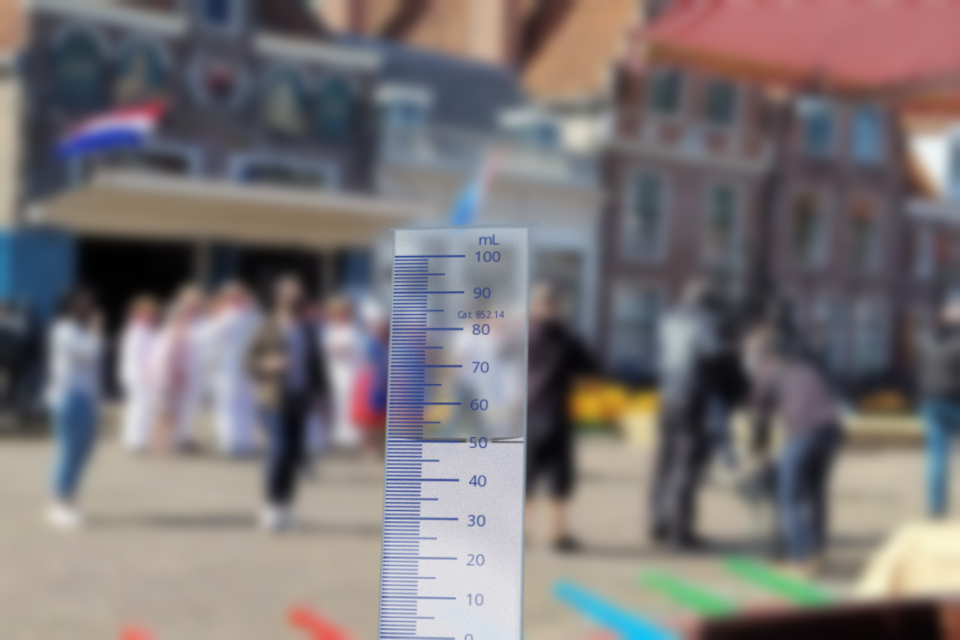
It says 50 mL
